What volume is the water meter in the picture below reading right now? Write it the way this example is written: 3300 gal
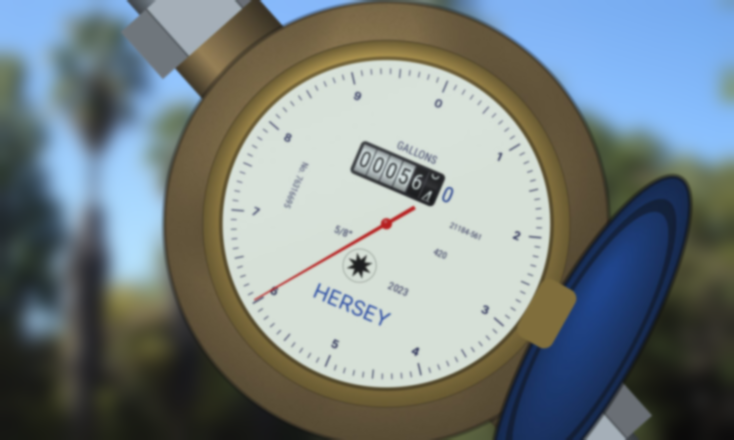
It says 5636.0 gal
